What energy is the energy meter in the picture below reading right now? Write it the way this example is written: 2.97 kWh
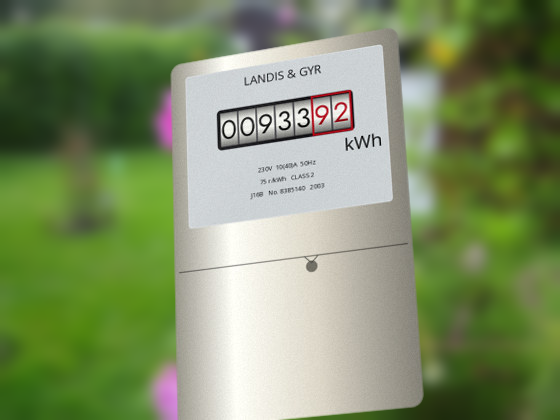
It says 933.92 kWh
